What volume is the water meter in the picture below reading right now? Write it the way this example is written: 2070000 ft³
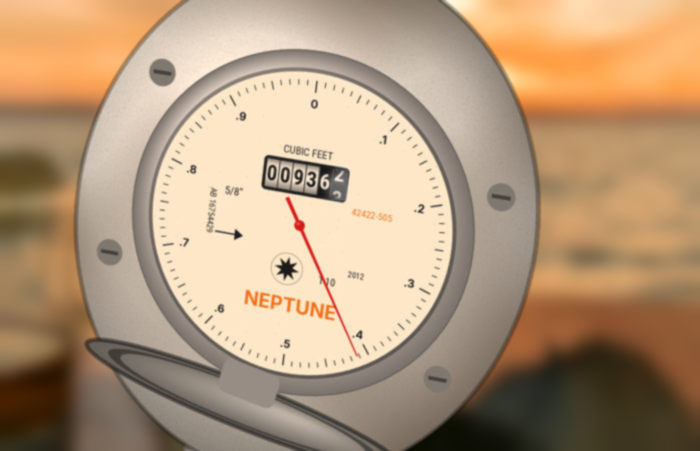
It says 9362.41 ft³
